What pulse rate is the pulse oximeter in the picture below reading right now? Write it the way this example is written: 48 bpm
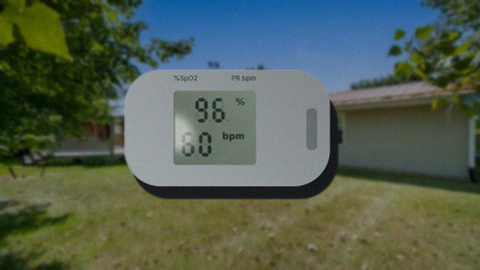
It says 60 bpm
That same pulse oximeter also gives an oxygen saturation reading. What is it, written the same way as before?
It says 96 %
